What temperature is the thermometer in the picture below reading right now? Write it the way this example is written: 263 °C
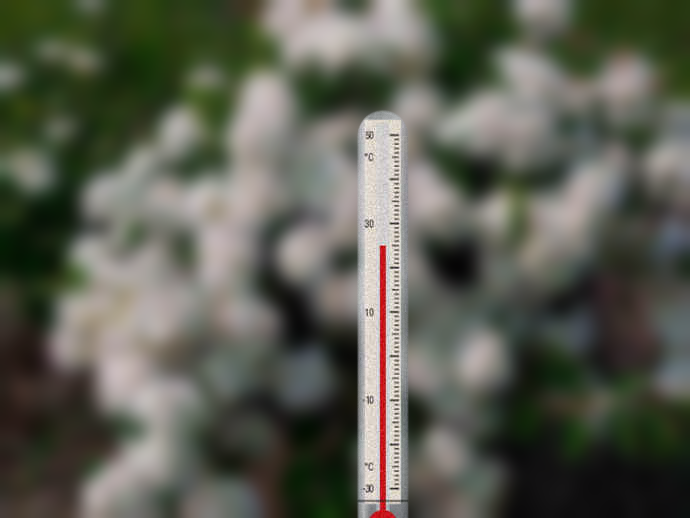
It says 25 °C
